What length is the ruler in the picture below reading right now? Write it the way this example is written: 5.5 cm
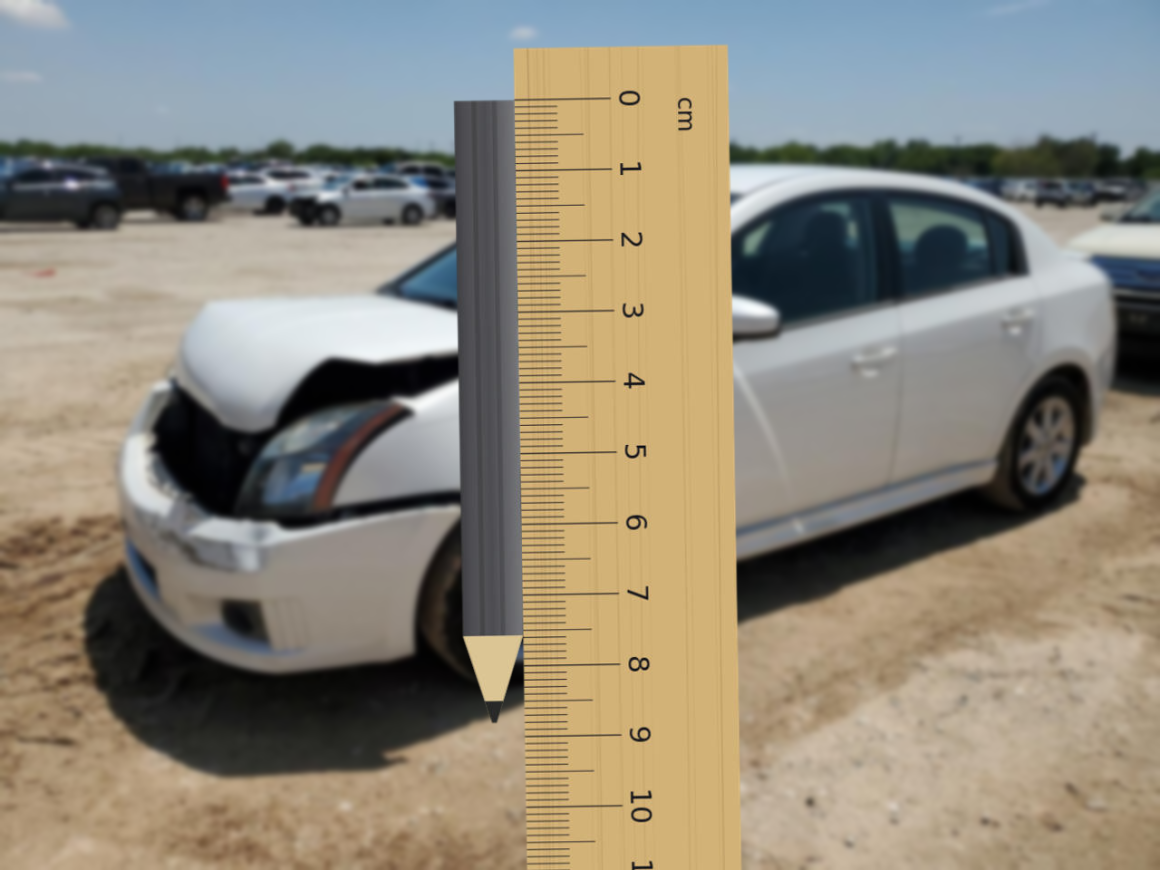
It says 8.8 cm
